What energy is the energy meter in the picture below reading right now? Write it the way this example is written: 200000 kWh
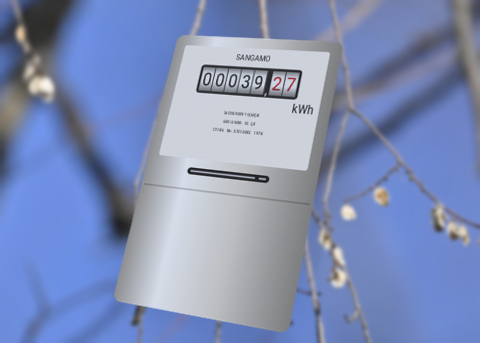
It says 39.27 kWh
